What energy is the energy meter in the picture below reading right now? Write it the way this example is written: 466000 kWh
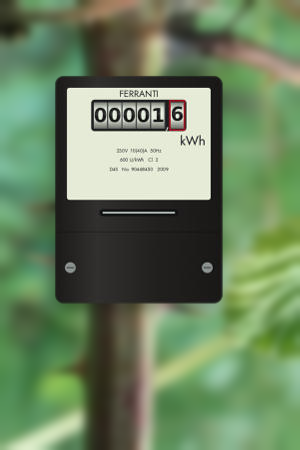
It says 1.6 kWh
